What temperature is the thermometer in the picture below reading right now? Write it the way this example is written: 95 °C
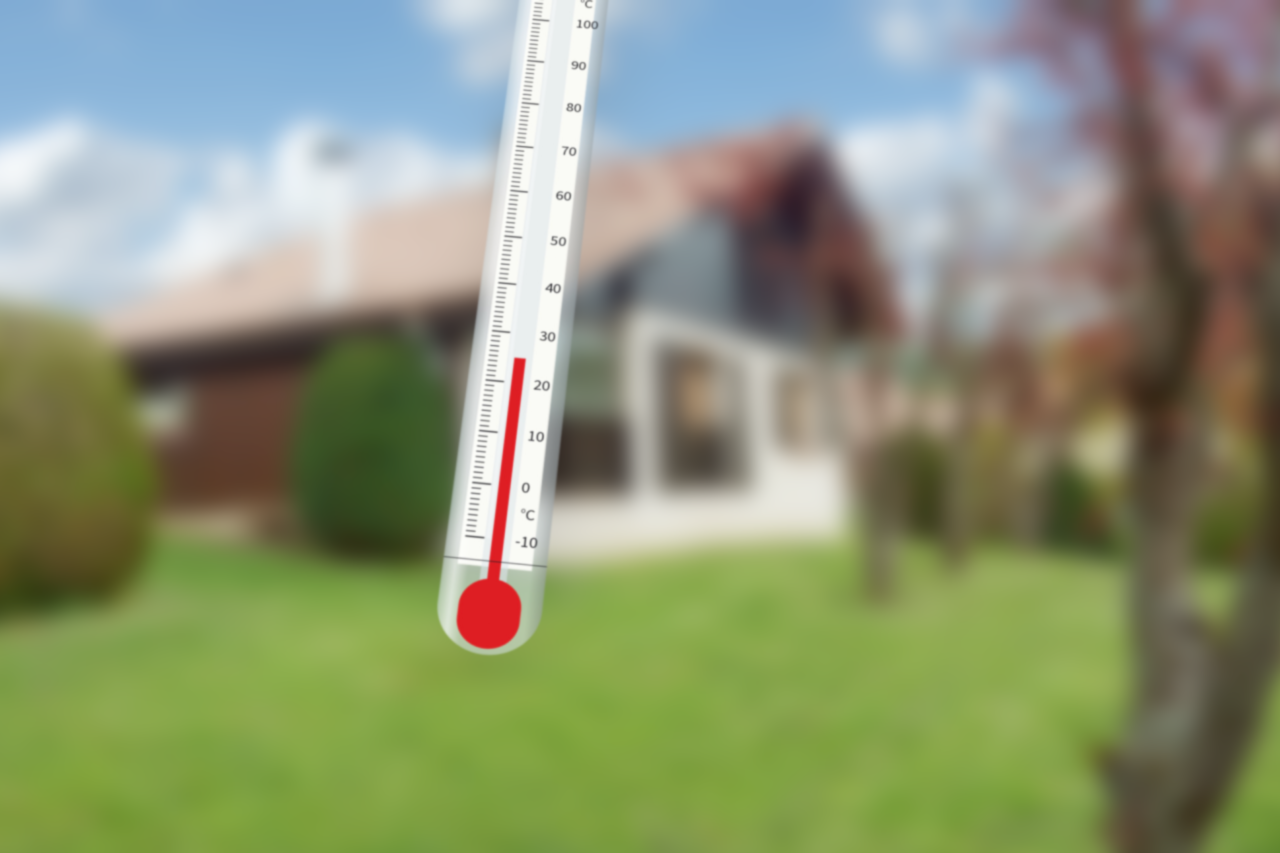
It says 25 °C
